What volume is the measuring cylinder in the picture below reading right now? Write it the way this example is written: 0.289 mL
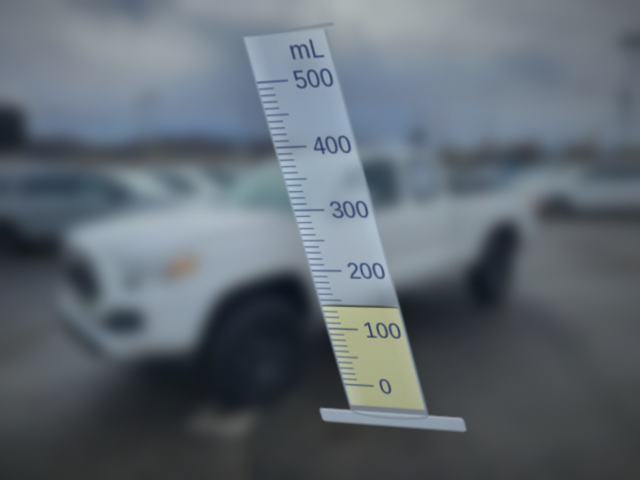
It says 140 mL
